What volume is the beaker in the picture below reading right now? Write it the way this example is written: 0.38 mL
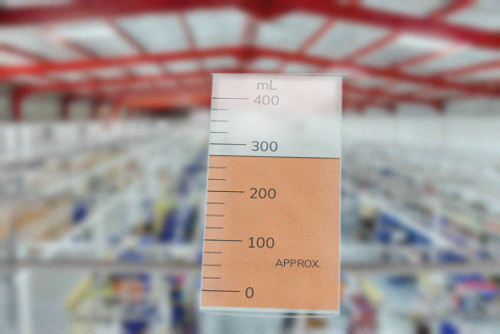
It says 275 mL
